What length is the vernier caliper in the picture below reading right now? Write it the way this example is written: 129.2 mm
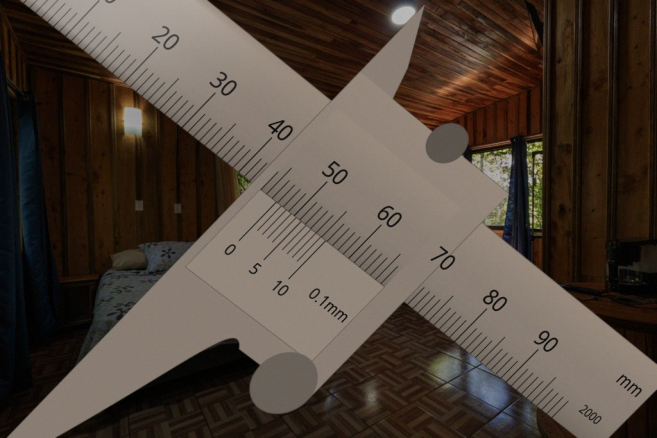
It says 46.8 mm
